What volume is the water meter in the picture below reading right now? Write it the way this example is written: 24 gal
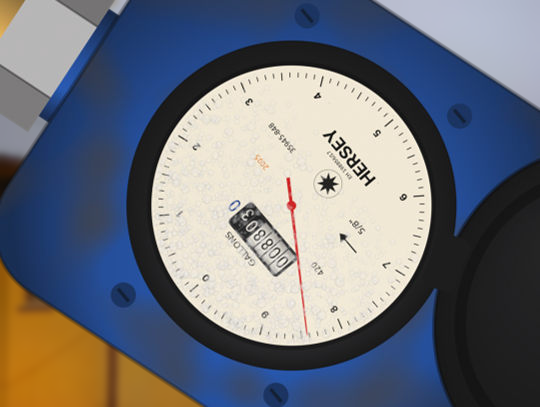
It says 88028.4 gal
